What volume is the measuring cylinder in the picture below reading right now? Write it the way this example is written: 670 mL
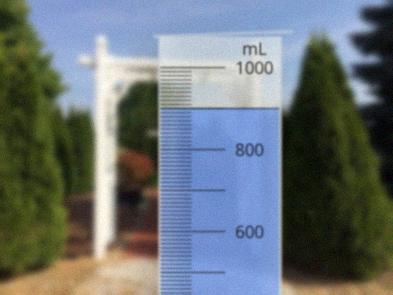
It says 900 mL
